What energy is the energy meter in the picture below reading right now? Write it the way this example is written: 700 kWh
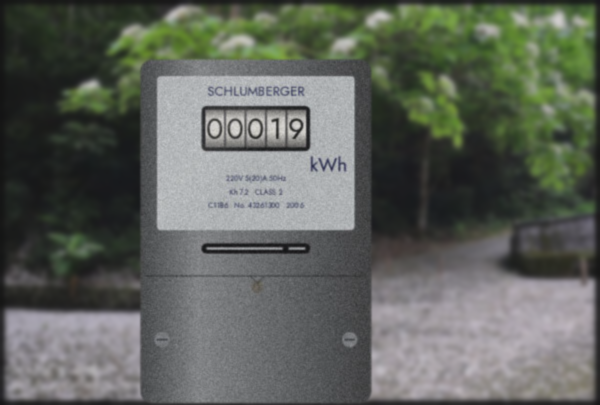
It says 19 kWh
